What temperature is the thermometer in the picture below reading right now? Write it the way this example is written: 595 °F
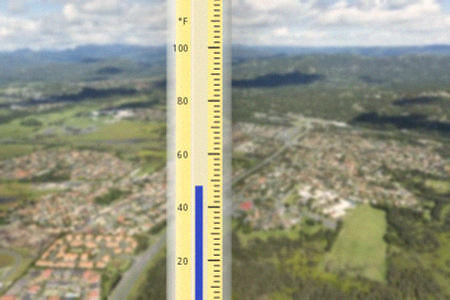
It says 48 °F
